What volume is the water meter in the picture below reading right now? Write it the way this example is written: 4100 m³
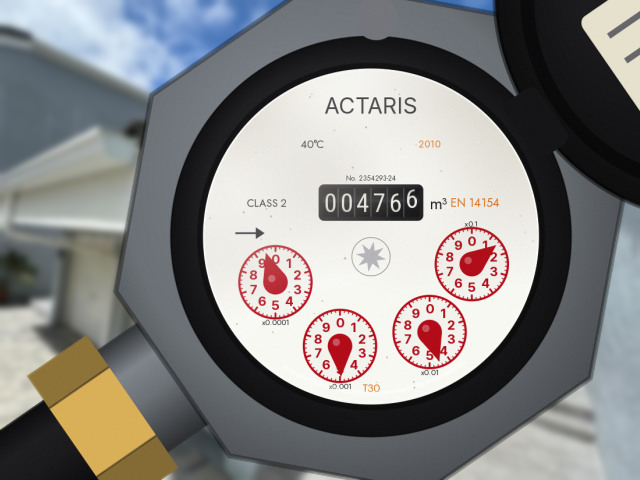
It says 4766.1449 m³
